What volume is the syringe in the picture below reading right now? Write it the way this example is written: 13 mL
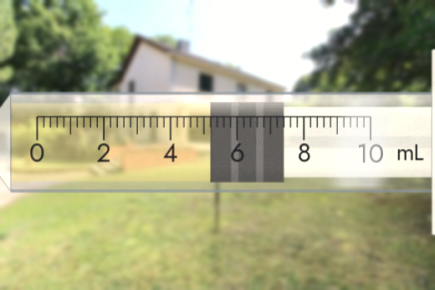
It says 5.2 mL
